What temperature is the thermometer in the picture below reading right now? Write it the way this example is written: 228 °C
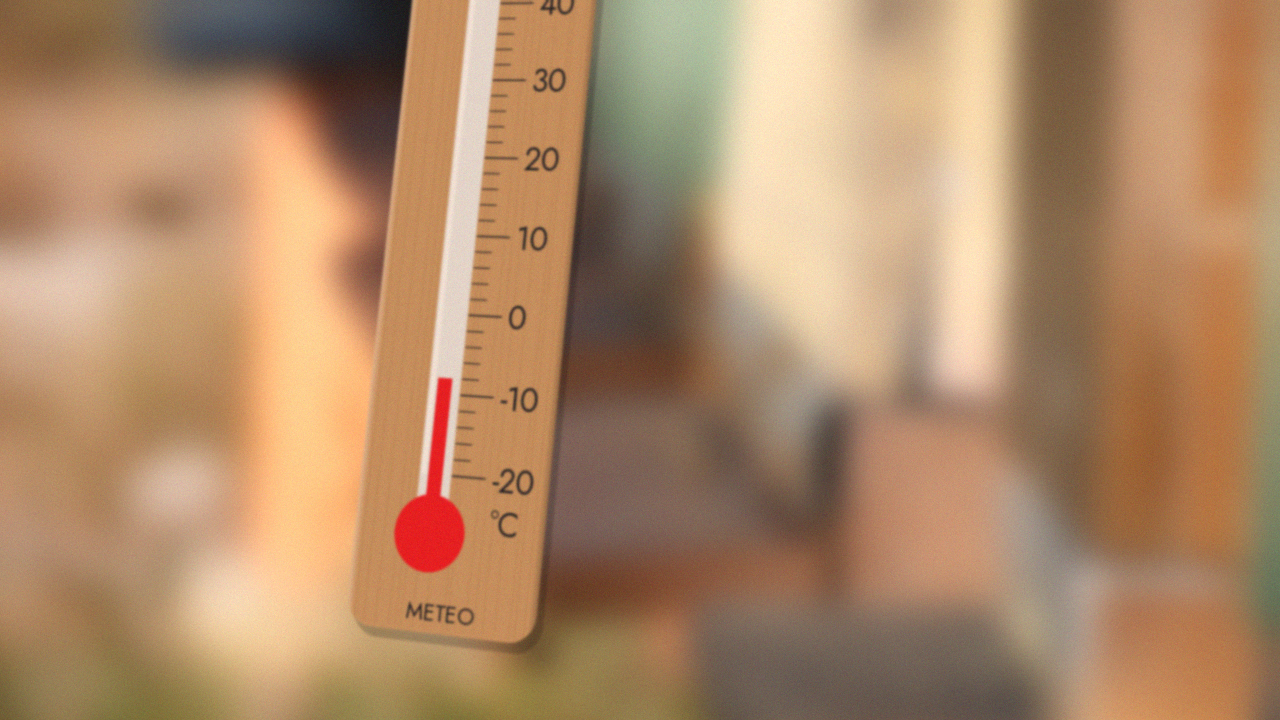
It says -8 °C
